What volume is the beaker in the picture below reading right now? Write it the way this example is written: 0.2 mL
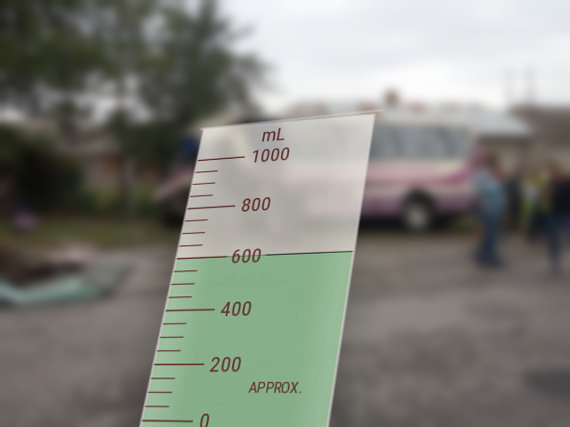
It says 600 mL
